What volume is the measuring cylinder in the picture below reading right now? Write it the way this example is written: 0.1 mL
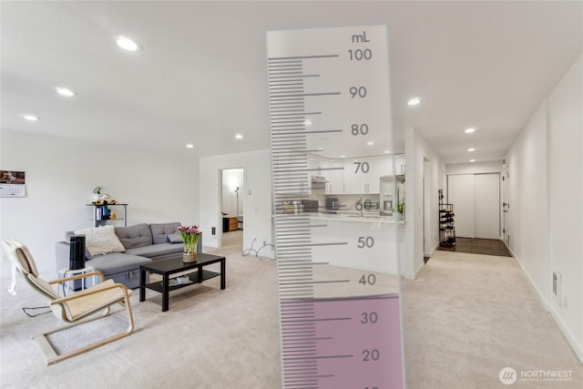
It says 35 mL
